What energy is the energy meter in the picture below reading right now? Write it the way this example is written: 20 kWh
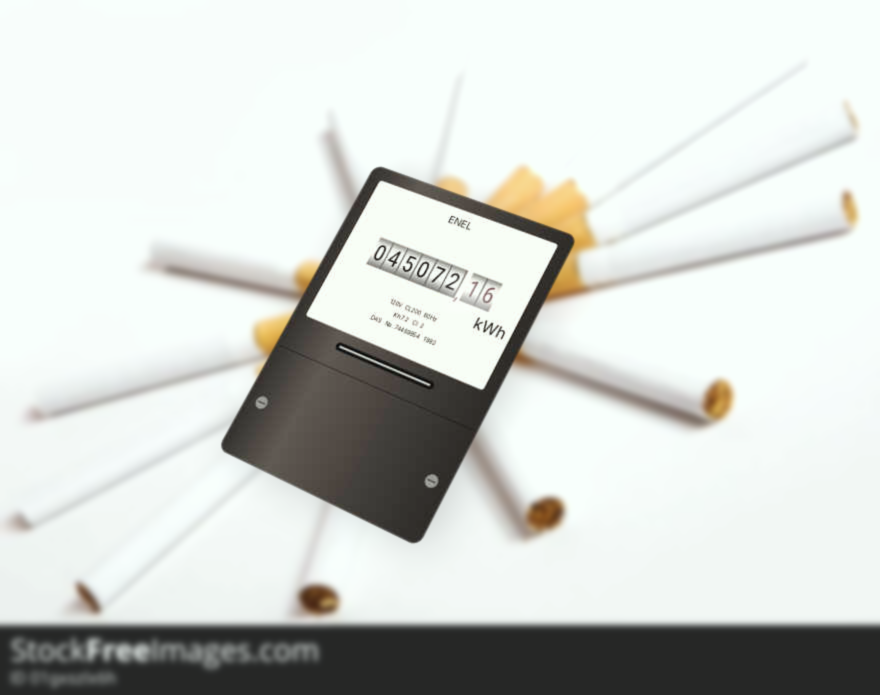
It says 45072.16 kWh
